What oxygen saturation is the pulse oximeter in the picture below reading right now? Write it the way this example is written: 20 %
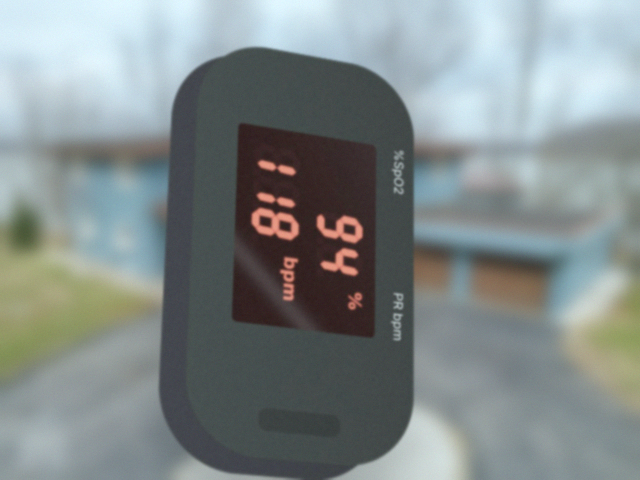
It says 94 %
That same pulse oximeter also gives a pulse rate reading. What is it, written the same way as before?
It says 118 bpm
